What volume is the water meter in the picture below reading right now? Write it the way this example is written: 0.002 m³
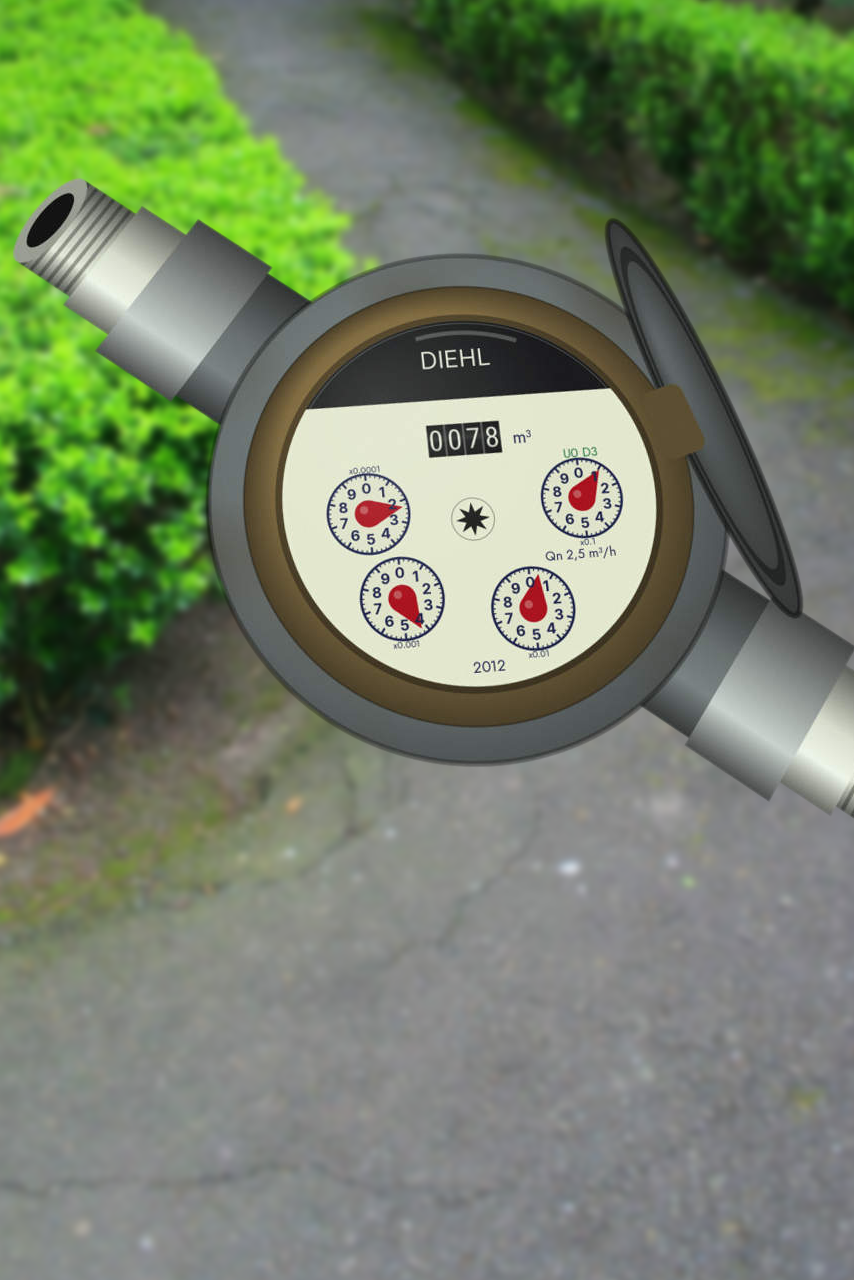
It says 78.1042 m³
